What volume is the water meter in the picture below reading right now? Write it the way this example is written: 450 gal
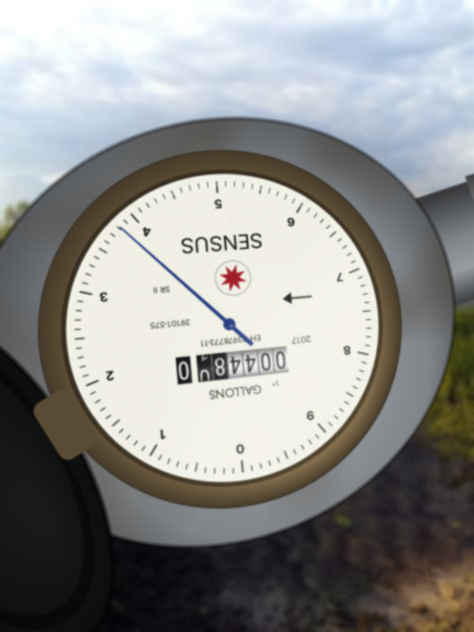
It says 44803.8 gal
